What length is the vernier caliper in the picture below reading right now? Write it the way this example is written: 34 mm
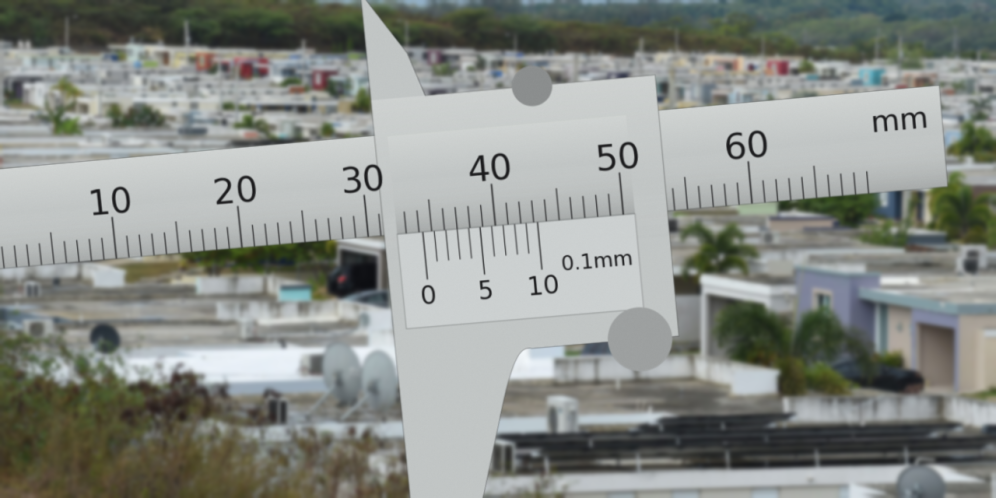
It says 34.3 mm
